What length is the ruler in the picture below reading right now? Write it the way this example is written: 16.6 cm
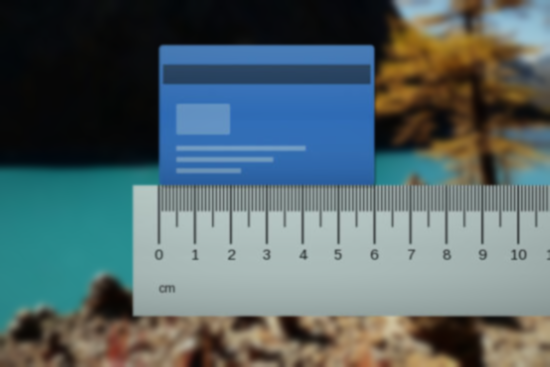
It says 6 cm
